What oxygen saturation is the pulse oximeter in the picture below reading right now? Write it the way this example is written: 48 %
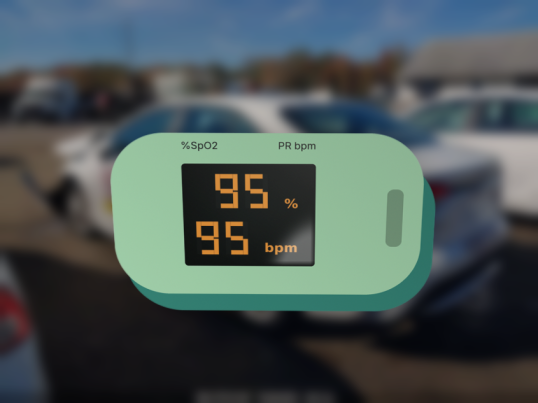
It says 95 %
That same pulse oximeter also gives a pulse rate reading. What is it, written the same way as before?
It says 95 bpm
